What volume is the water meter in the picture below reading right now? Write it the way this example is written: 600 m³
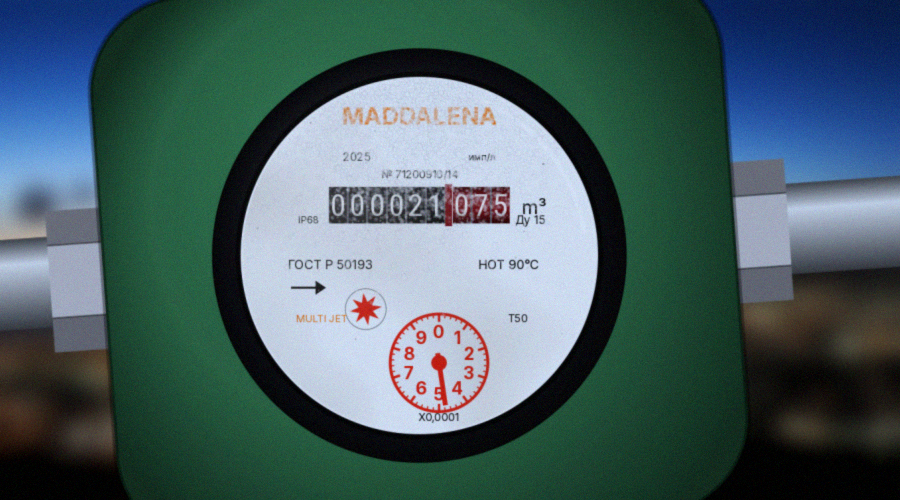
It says 21.0754 m³
